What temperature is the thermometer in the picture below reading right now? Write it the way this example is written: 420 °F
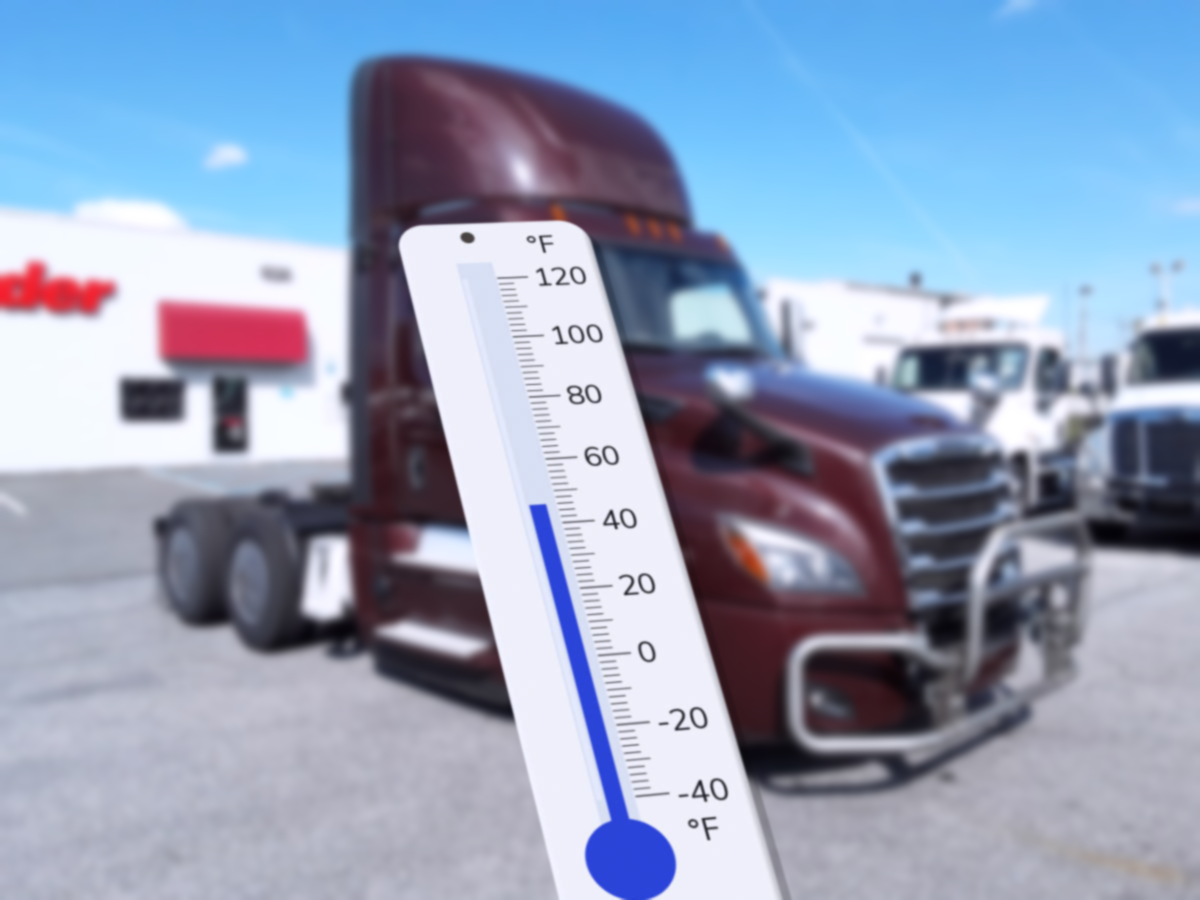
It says 46 °F
